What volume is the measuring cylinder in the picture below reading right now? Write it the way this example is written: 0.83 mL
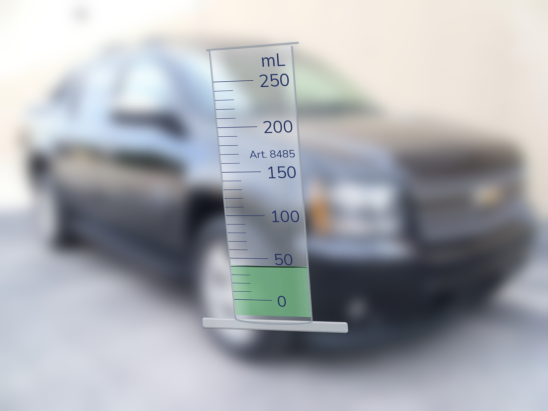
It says 40 mL
